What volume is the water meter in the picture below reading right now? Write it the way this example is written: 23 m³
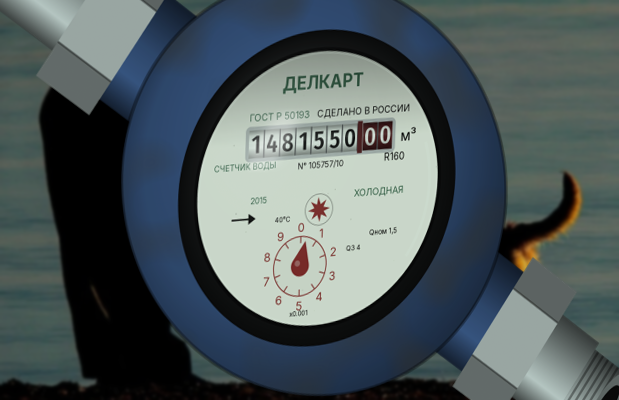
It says 1481550.000 m³
